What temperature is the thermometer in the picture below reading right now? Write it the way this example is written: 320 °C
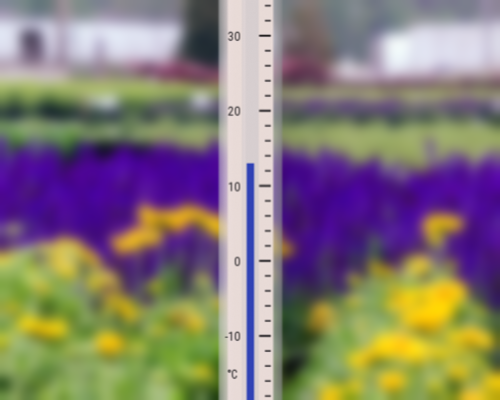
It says 13 °C
